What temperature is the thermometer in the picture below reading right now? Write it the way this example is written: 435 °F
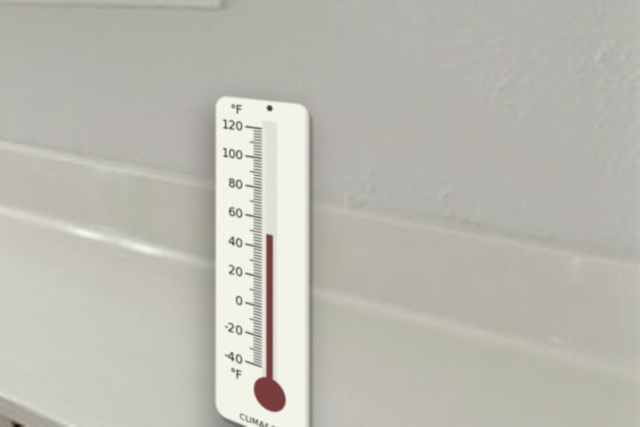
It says 50 °F
